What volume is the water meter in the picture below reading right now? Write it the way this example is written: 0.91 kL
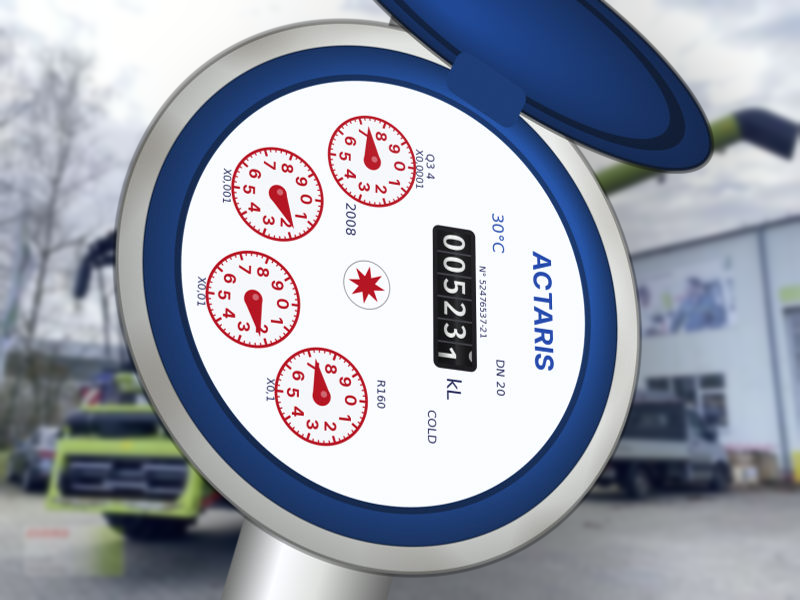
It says 5230.7217 kL
